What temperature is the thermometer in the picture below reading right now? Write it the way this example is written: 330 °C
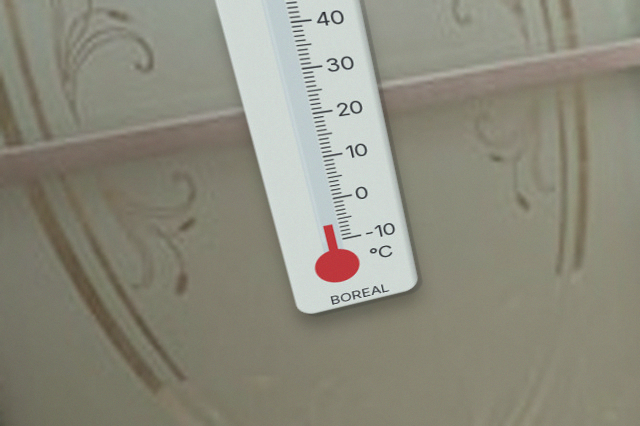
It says -6 °C
